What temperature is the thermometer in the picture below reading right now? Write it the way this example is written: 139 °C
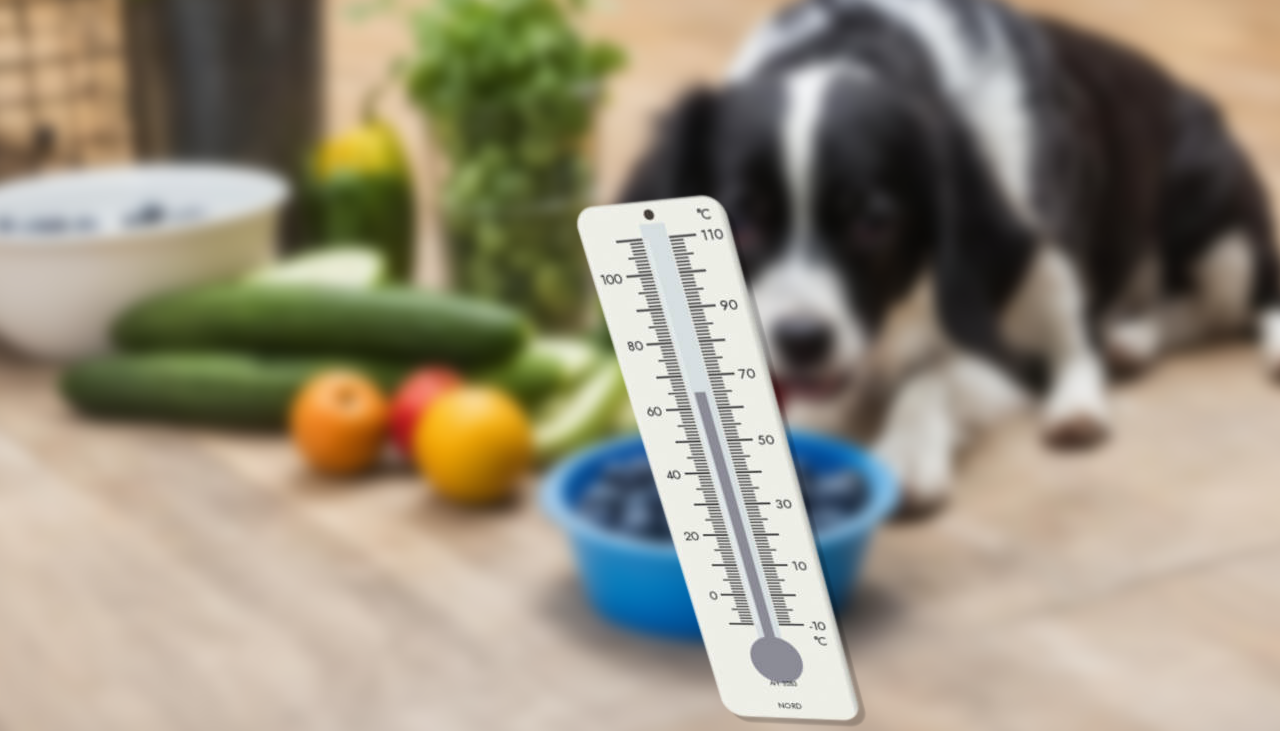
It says 65 °C
